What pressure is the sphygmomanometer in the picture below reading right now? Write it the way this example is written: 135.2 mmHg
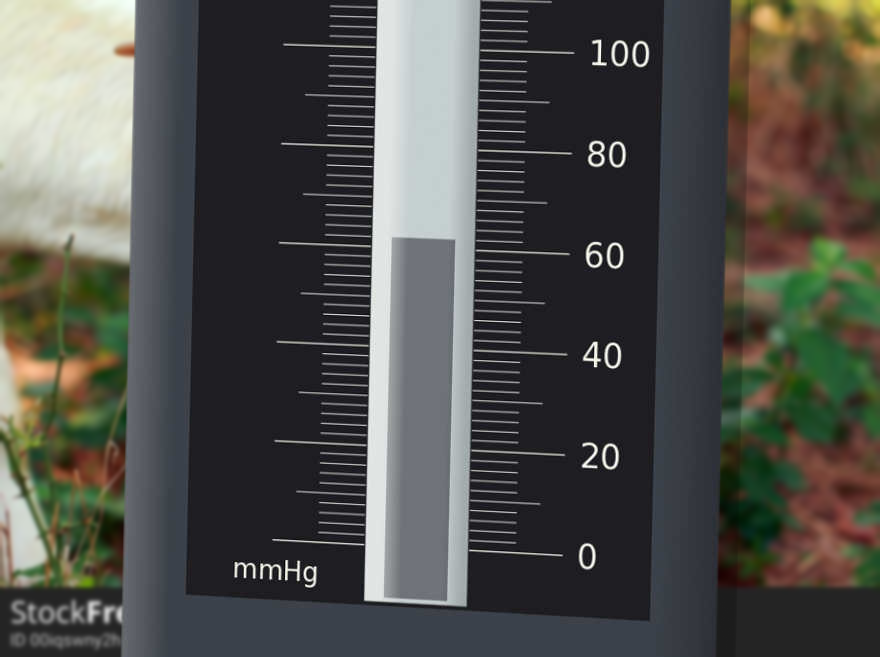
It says 62 mmHg
